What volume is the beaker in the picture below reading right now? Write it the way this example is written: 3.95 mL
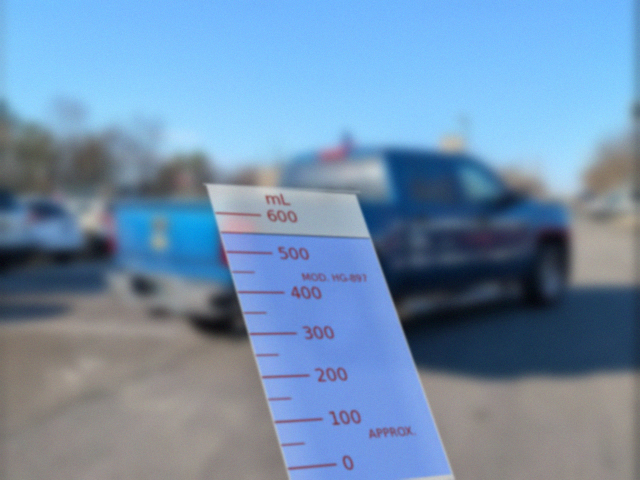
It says 550 mL
